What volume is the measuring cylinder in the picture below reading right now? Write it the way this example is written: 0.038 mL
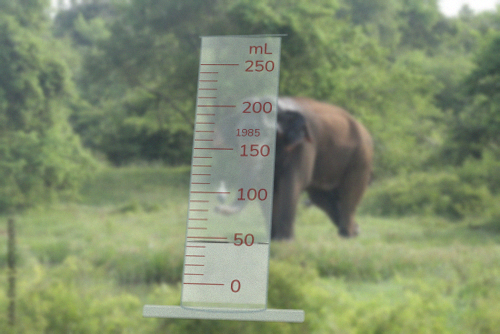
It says 45 mL
